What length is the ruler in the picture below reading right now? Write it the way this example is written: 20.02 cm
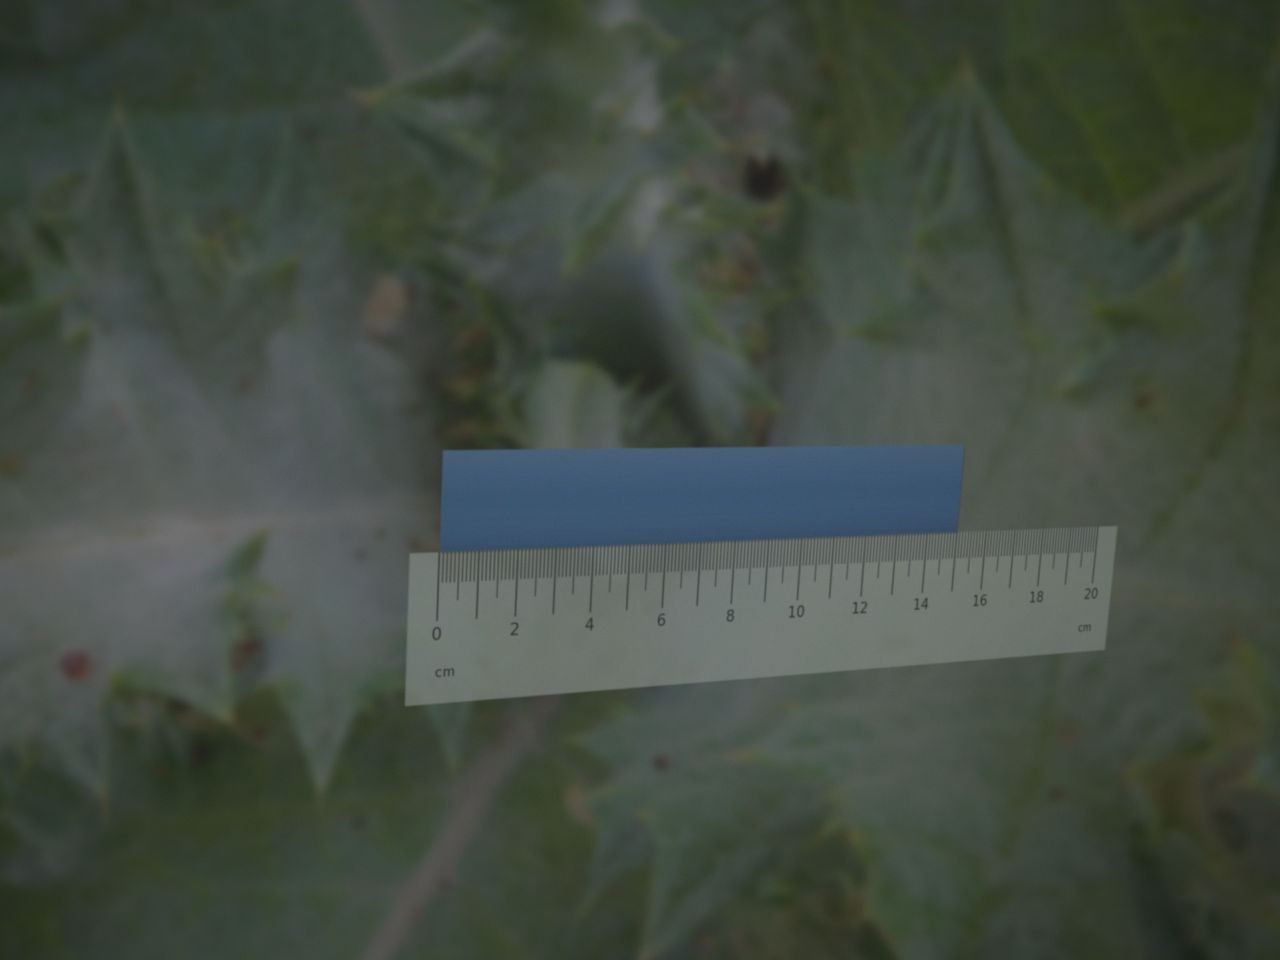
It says 15 cm
